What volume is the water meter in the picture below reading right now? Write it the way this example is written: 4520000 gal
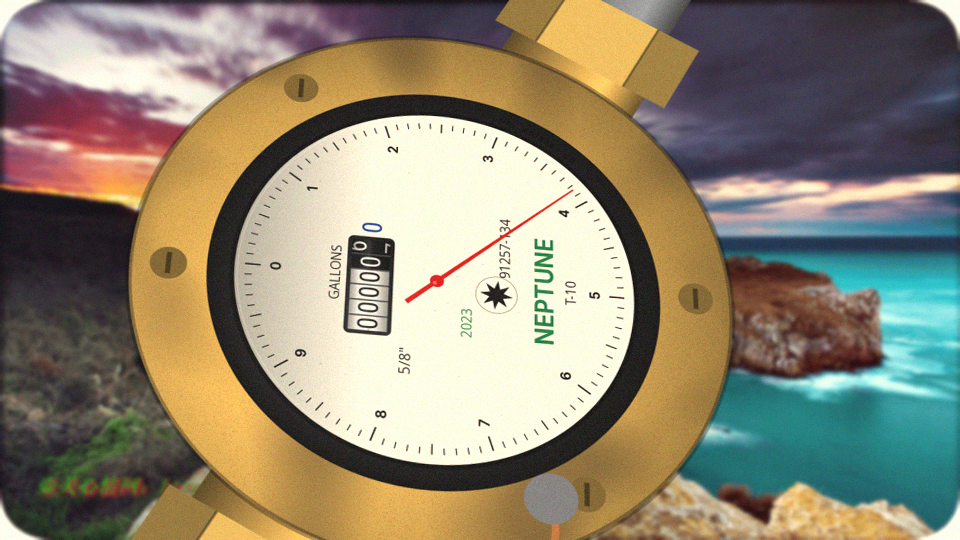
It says 63.8 gal
